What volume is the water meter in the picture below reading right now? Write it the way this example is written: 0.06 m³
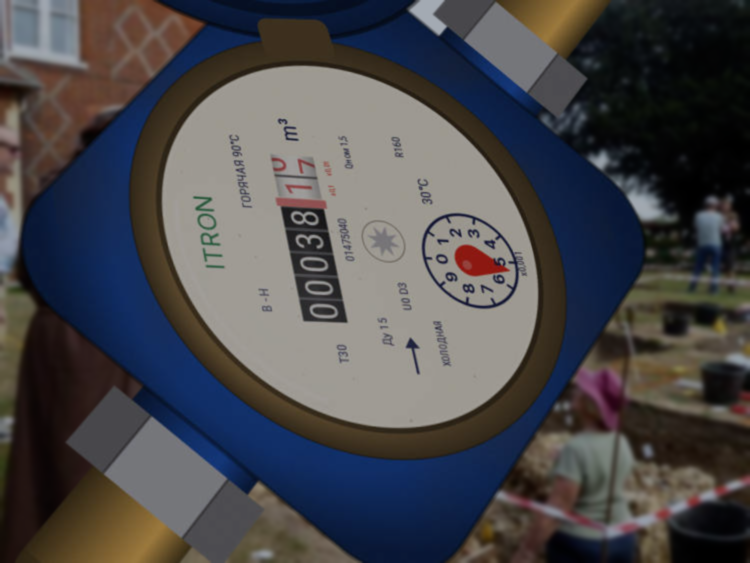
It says 38.165 m³
